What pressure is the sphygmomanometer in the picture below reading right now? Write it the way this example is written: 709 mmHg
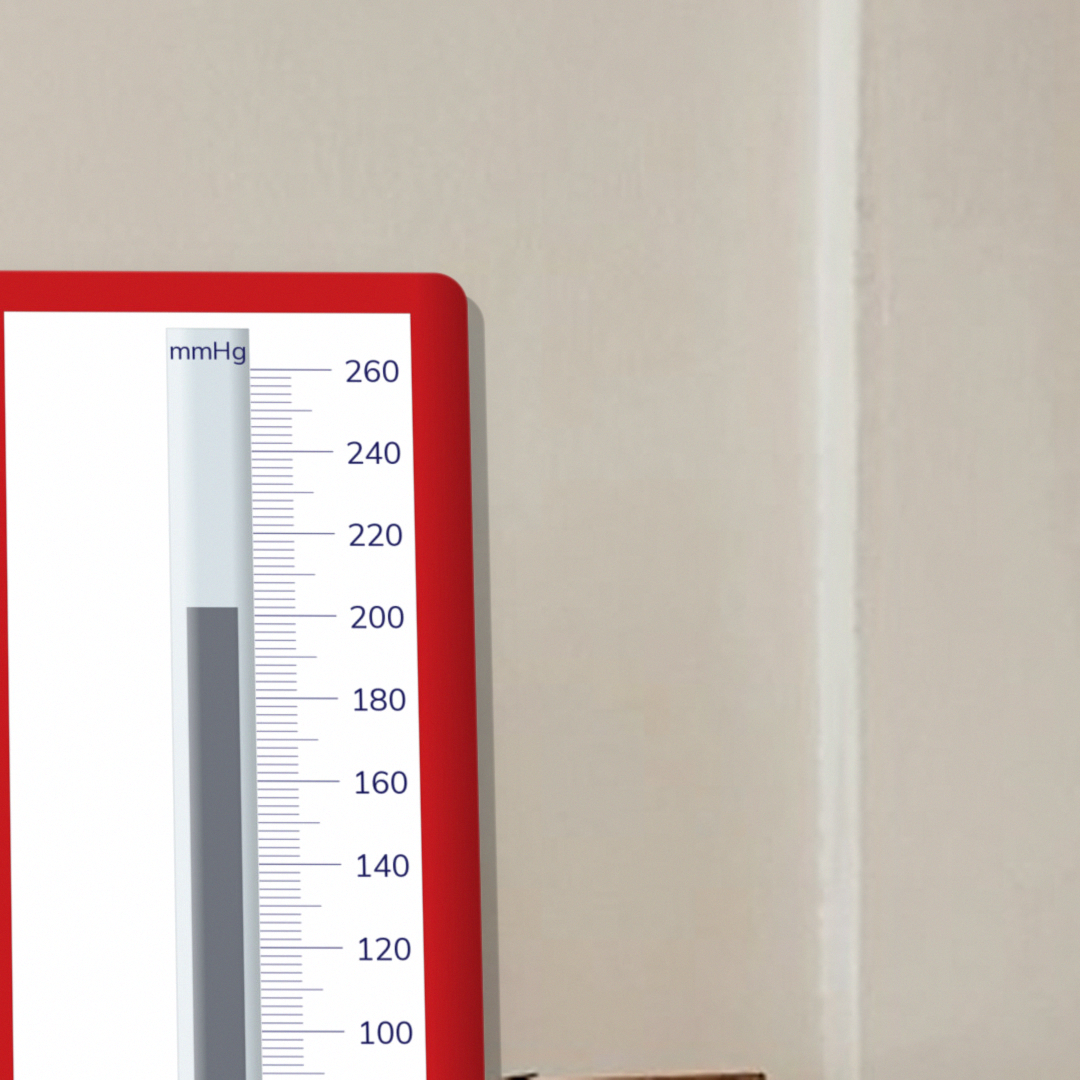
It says 202 mmHg
